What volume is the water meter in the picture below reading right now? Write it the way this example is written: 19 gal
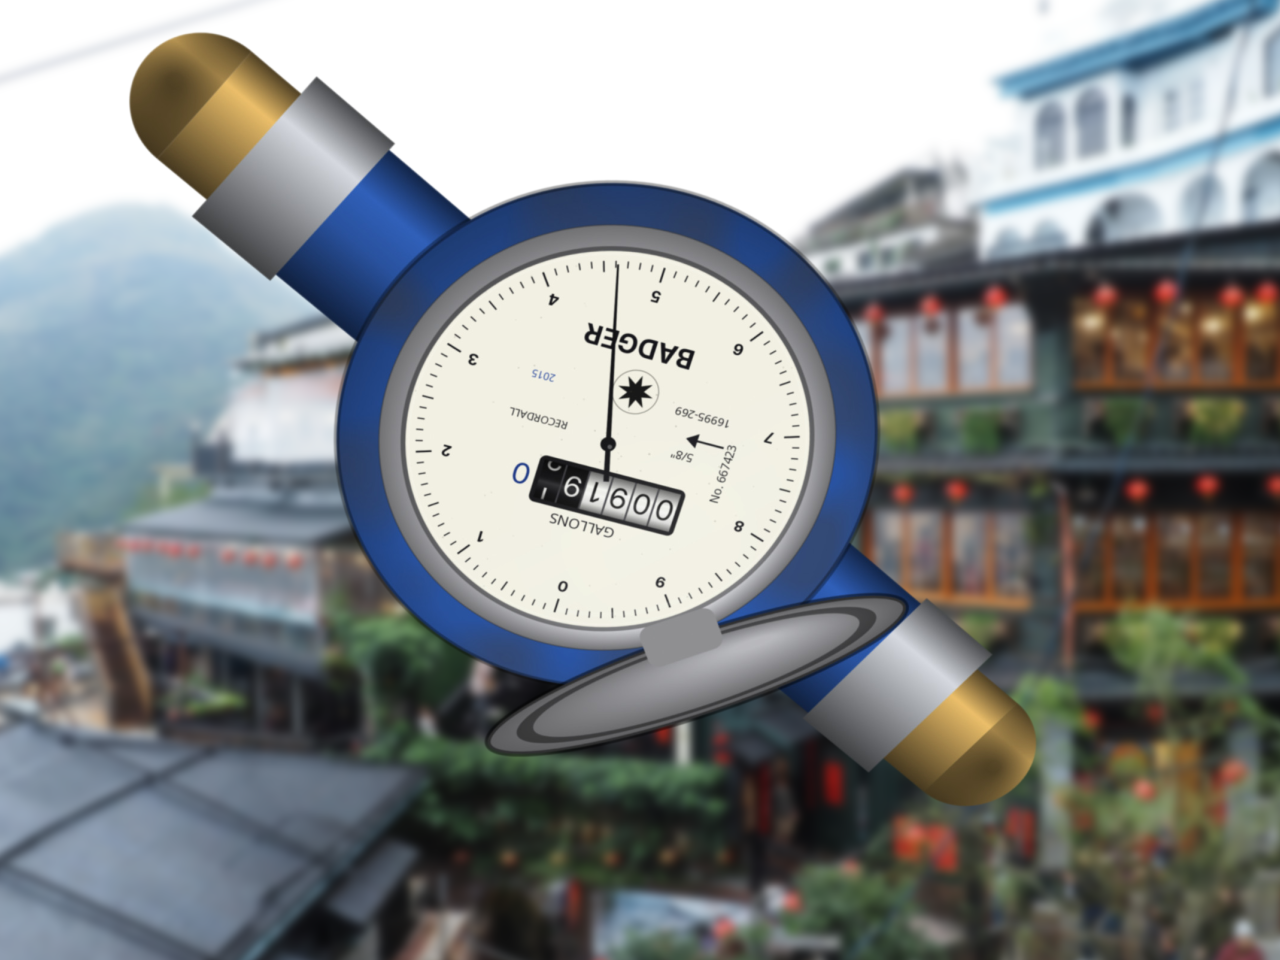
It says 91914.6 gal
